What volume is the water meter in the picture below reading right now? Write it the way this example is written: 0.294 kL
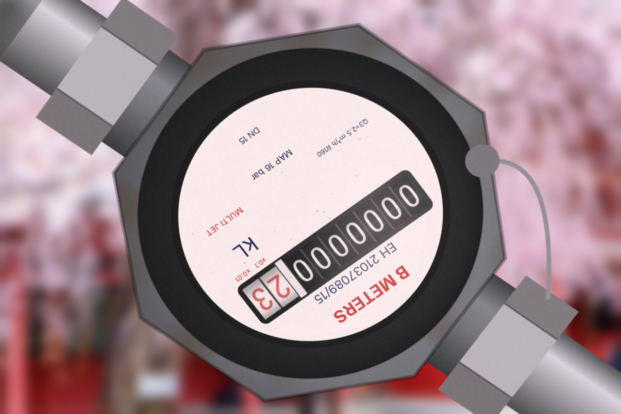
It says 0.23 kL
